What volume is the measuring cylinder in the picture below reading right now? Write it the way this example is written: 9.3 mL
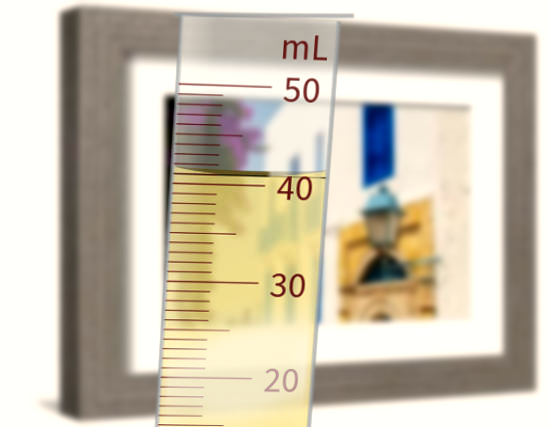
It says 41 mL
